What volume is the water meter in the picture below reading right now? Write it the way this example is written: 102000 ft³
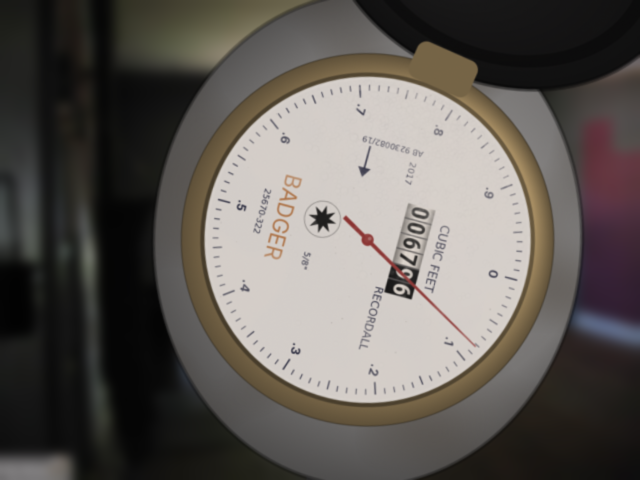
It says 6796.08 ft³
